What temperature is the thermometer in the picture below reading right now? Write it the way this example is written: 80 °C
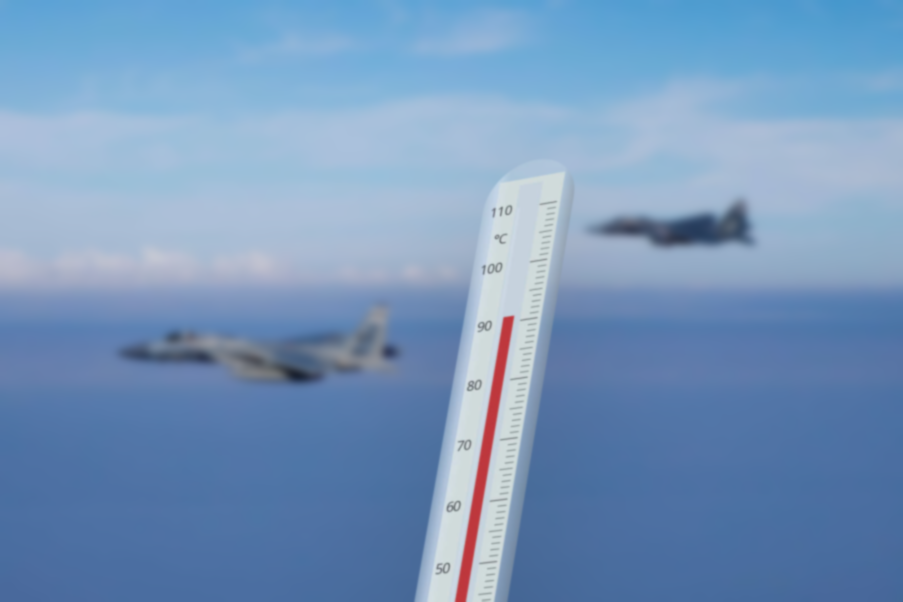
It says 91 °C
